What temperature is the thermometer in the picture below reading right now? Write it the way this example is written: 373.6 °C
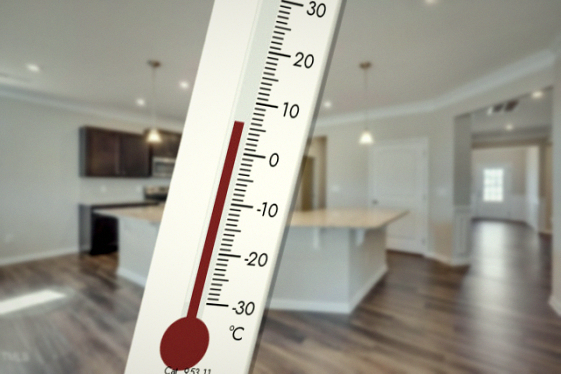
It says 6 °C
